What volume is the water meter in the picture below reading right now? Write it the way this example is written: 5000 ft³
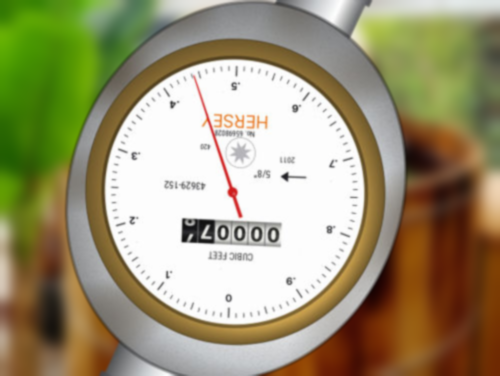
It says 77.44 ft³
